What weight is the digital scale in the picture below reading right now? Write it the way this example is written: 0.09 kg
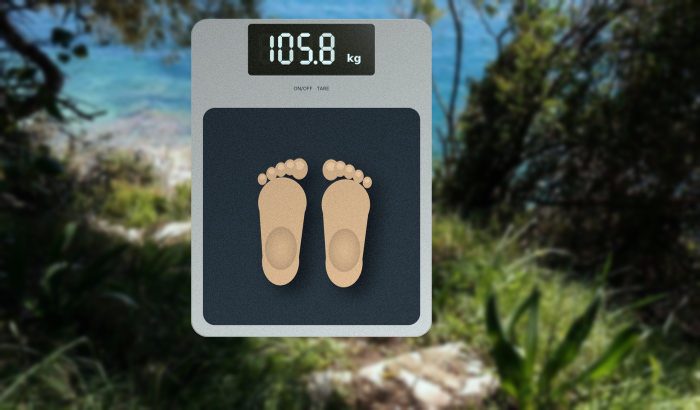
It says 105.8 kg
